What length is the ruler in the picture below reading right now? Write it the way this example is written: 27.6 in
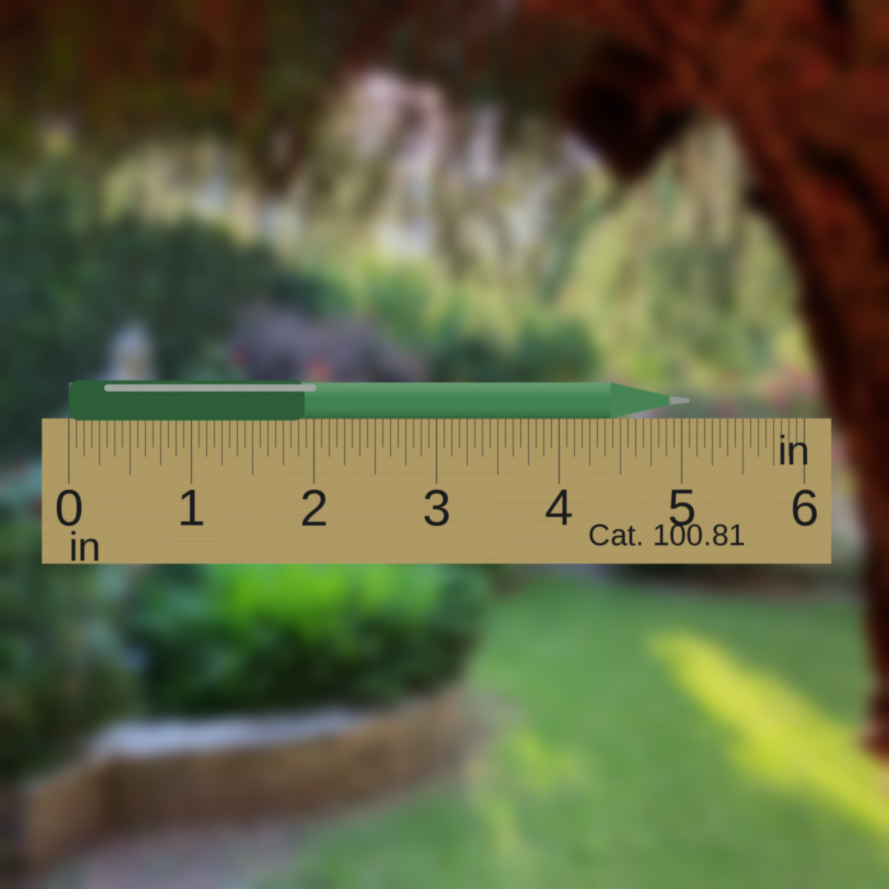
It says 5.0625 in
